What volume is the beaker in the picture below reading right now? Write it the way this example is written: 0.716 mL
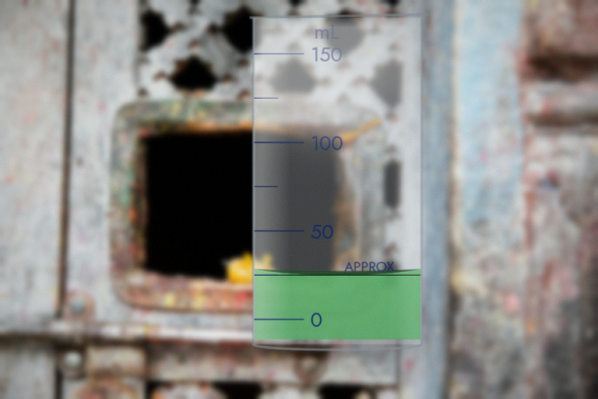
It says 25 mL
